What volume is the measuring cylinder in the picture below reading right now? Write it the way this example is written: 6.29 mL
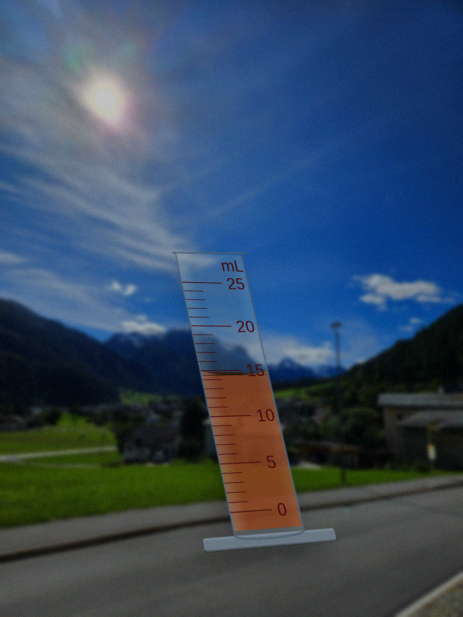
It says 14.5 mL
